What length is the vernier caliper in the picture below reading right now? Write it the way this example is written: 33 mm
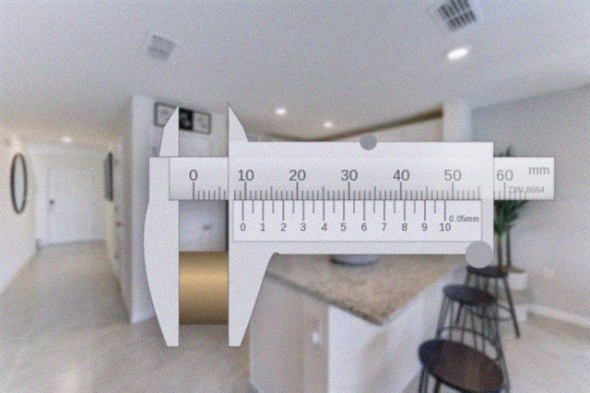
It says 9.5 mm
